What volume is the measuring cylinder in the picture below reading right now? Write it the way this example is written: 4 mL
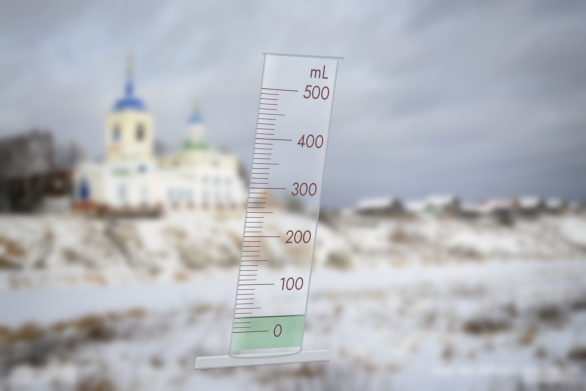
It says 30 mL
